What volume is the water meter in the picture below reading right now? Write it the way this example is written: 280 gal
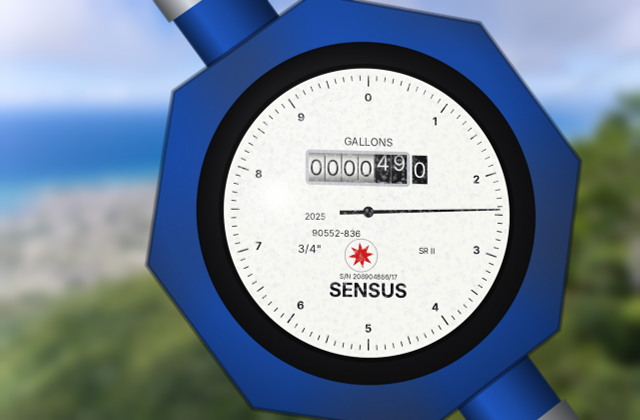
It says 492.4 gal
